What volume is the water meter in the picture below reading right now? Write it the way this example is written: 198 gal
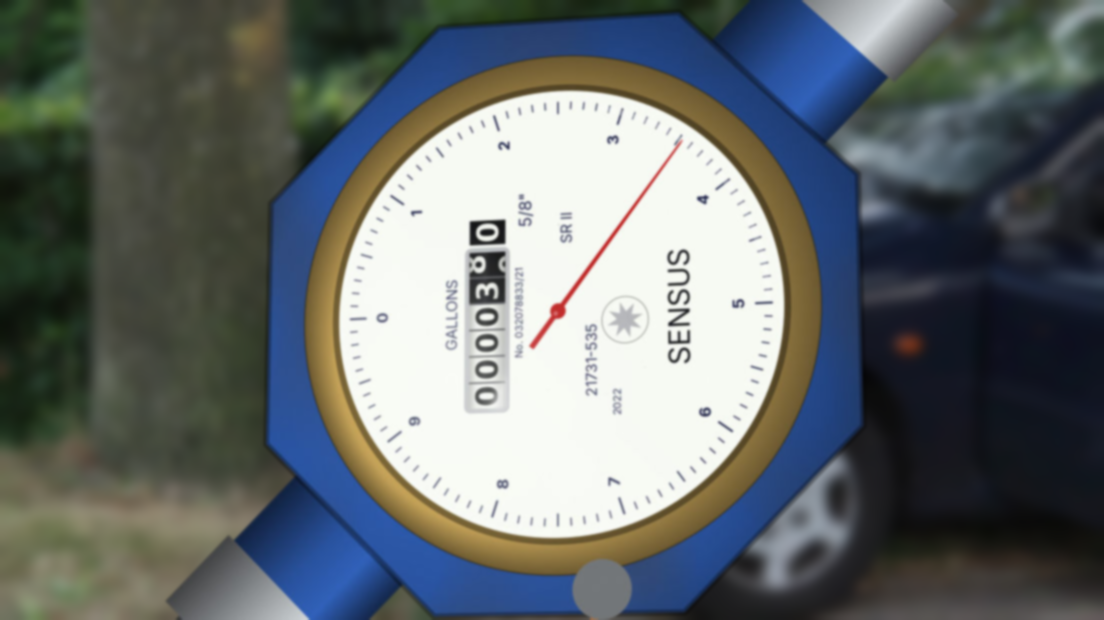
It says 383.5 gal
